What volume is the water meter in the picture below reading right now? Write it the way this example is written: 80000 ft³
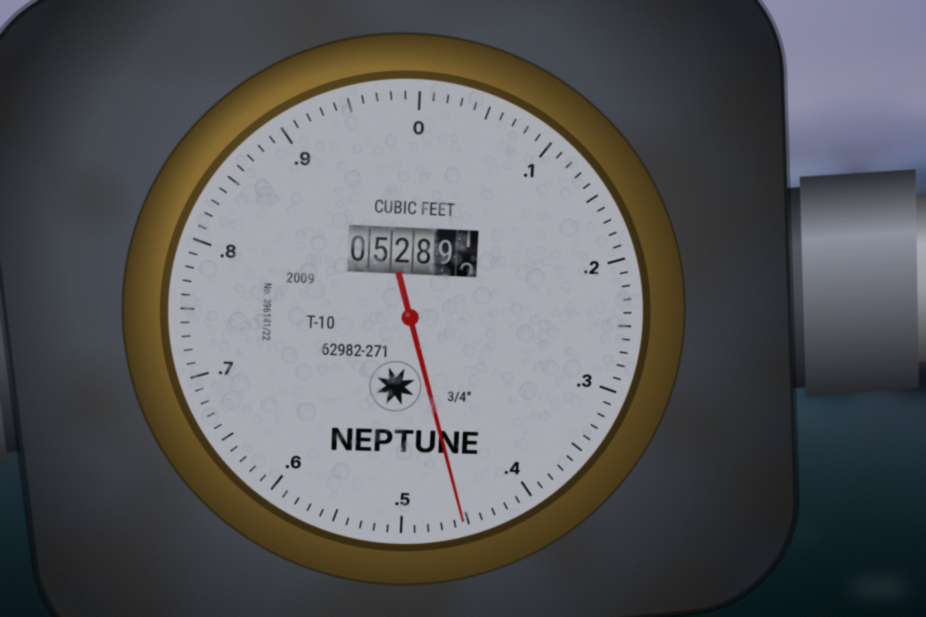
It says 52891.45 ft³
